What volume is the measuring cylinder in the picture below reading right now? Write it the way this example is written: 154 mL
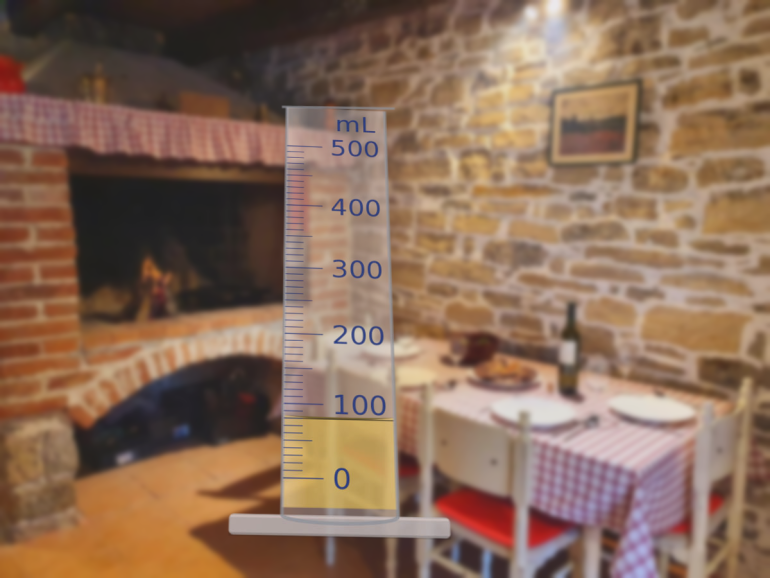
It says 80 mL
